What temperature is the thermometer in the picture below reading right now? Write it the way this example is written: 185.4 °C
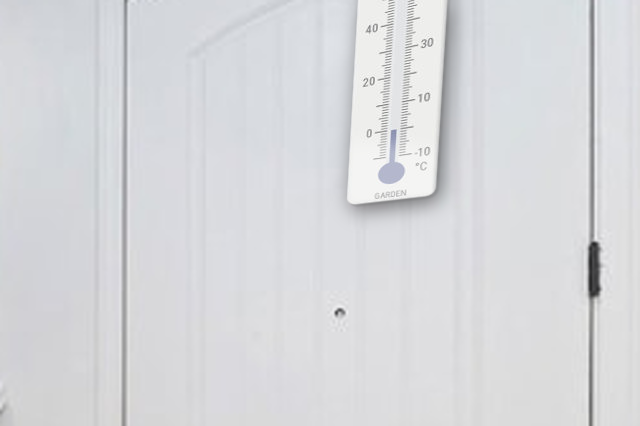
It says 0 °C
